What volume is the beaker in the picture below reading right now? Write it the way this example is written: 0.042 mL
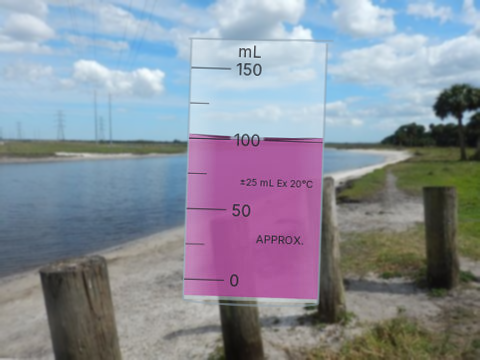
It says 100 mL
